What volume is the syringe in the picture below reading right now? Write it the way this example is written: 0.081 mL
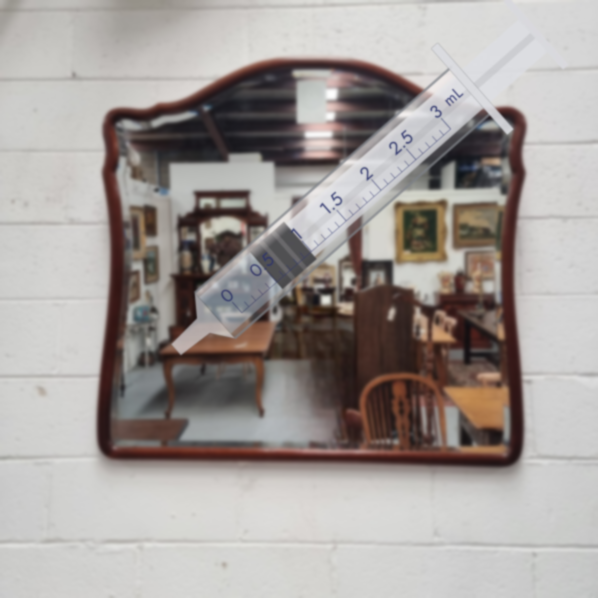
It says 0.5 mL
